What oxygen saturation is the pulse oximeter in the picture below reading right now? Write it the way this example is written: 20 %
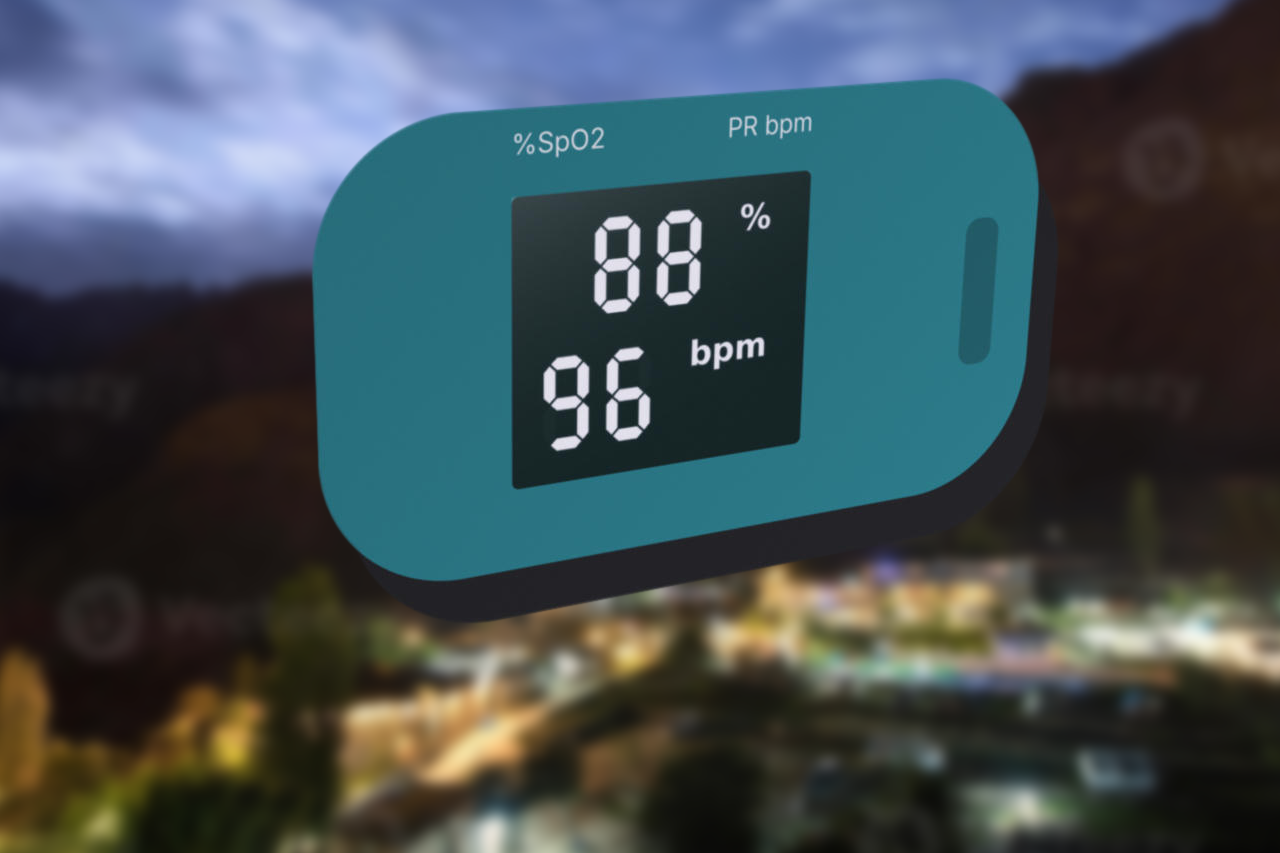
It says 88 %
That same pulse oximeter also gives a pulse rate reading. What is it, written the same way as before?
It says 96 bpm
